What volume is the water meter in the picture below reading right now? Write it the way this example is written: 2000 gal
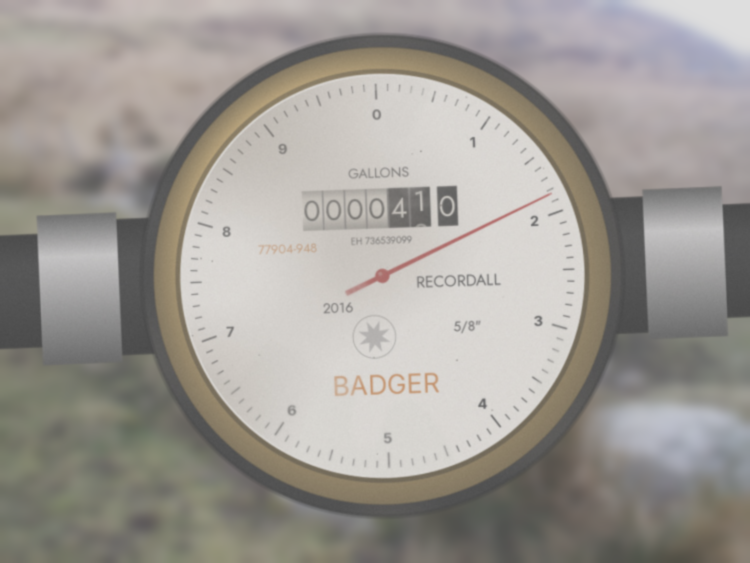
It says 411.8 gal
